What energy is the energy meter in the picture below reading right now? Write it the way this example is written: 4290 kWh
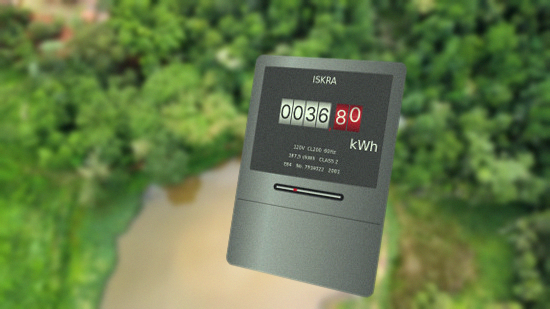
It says 36.80 kWh
